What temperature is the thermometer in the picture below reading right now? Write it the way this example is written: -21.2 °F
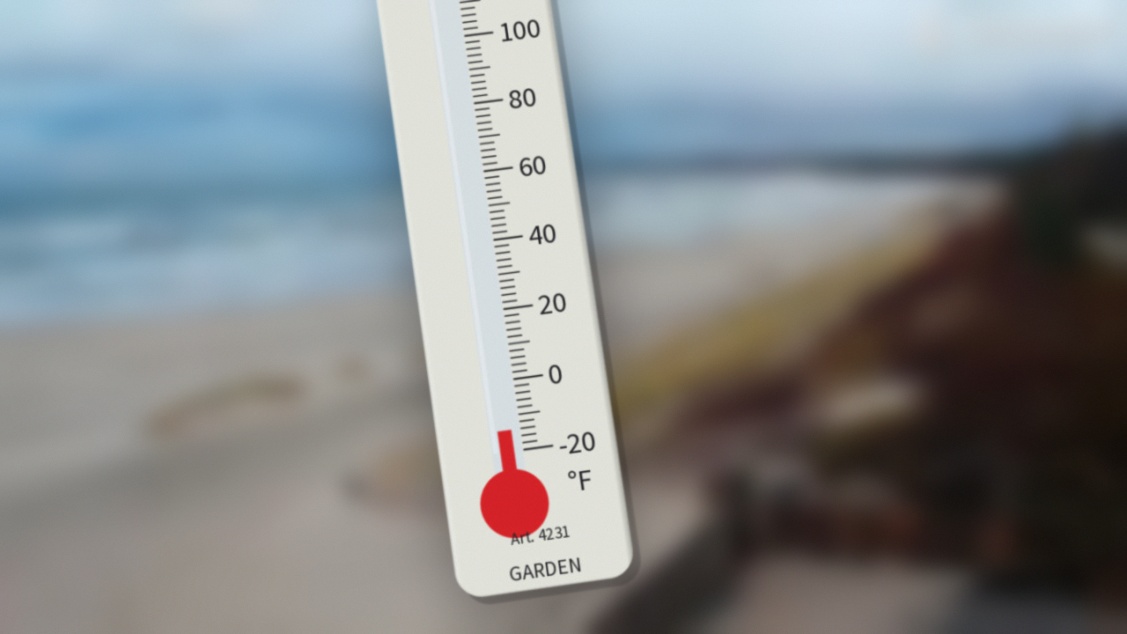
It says -14 °F
